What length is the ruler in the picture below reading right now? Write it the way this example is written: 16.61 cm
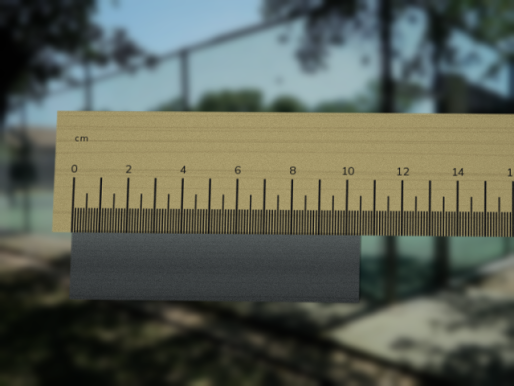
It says 10.5 cm
